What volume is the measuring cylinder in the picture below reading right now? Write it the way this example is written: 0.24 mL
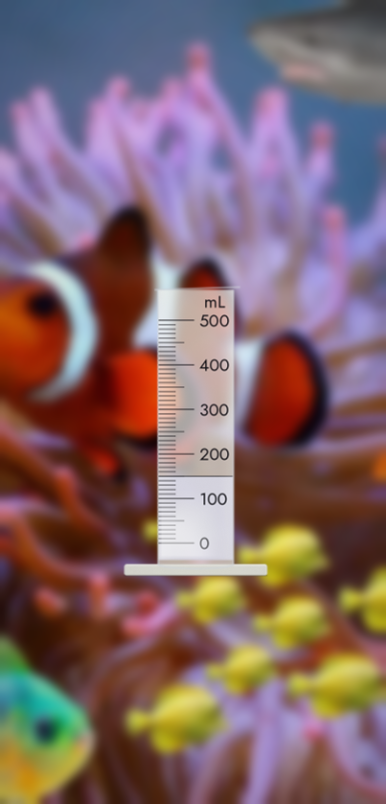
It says 150 mL
